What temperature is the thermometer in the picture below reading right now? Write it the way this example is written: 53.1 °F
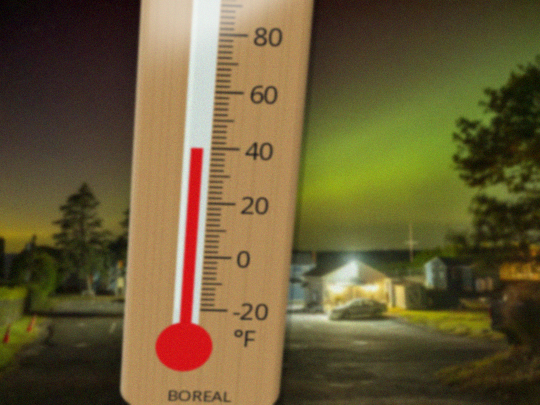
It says 40 °F
